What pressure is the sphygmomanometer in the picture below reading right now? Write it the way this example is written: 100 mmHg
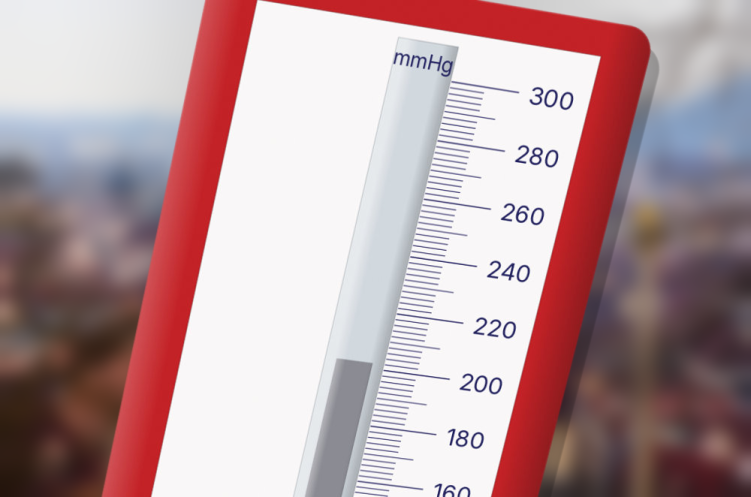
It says 202 mmHg
